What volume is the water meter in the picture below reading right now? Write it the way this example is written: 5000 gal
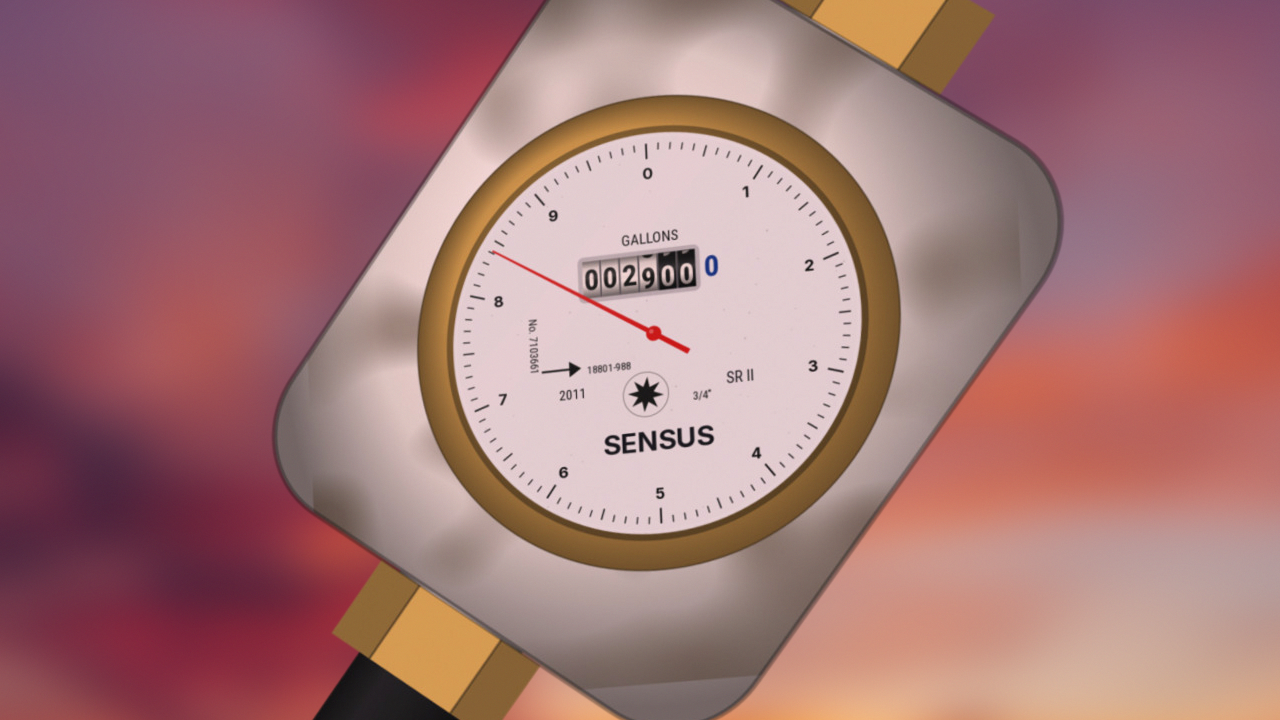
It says 28998.4 gal
